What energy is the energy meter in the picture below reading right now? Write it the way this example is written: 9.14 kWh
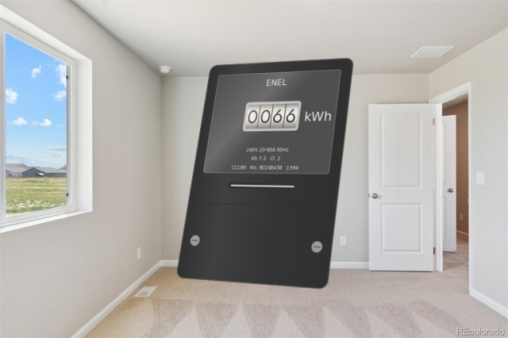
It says 66 kWh
